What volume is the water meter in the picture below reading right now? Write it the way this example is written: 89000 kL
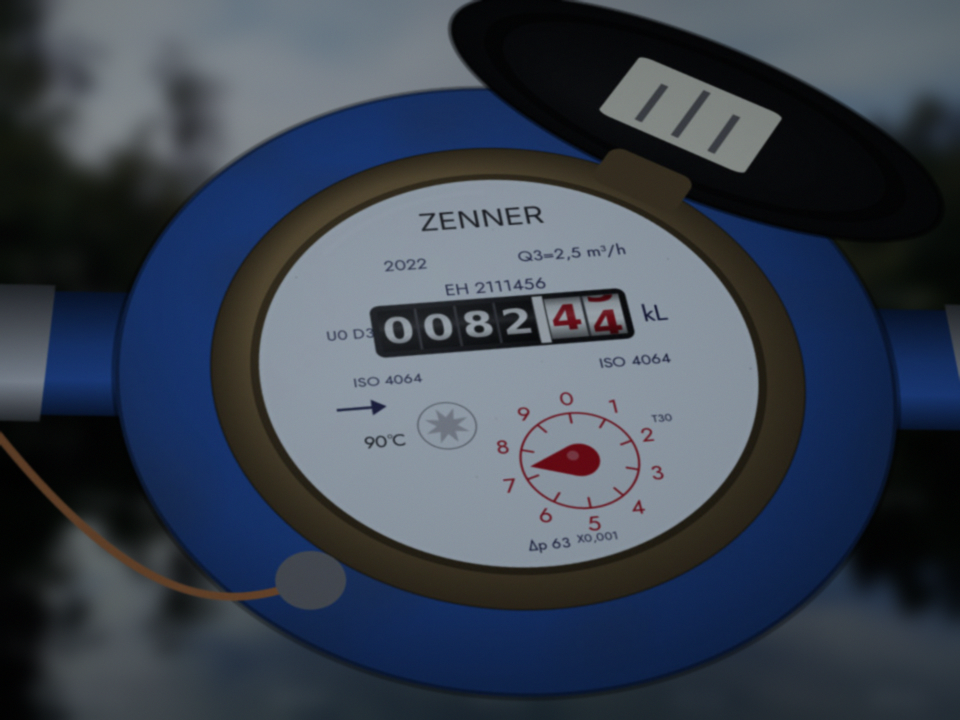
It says 82.437 kL
